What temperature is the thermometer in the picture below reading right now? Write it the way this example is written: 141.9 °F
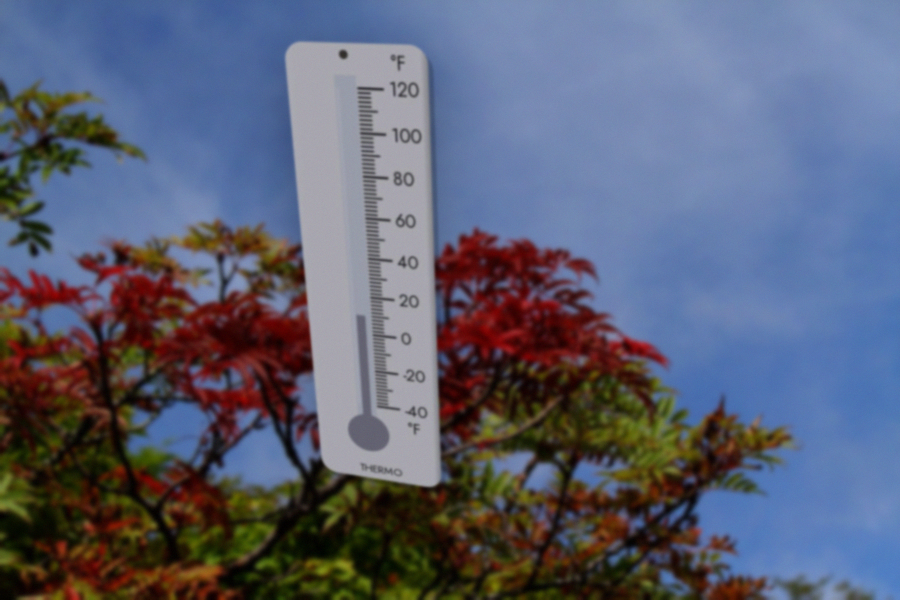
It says 10 °F
